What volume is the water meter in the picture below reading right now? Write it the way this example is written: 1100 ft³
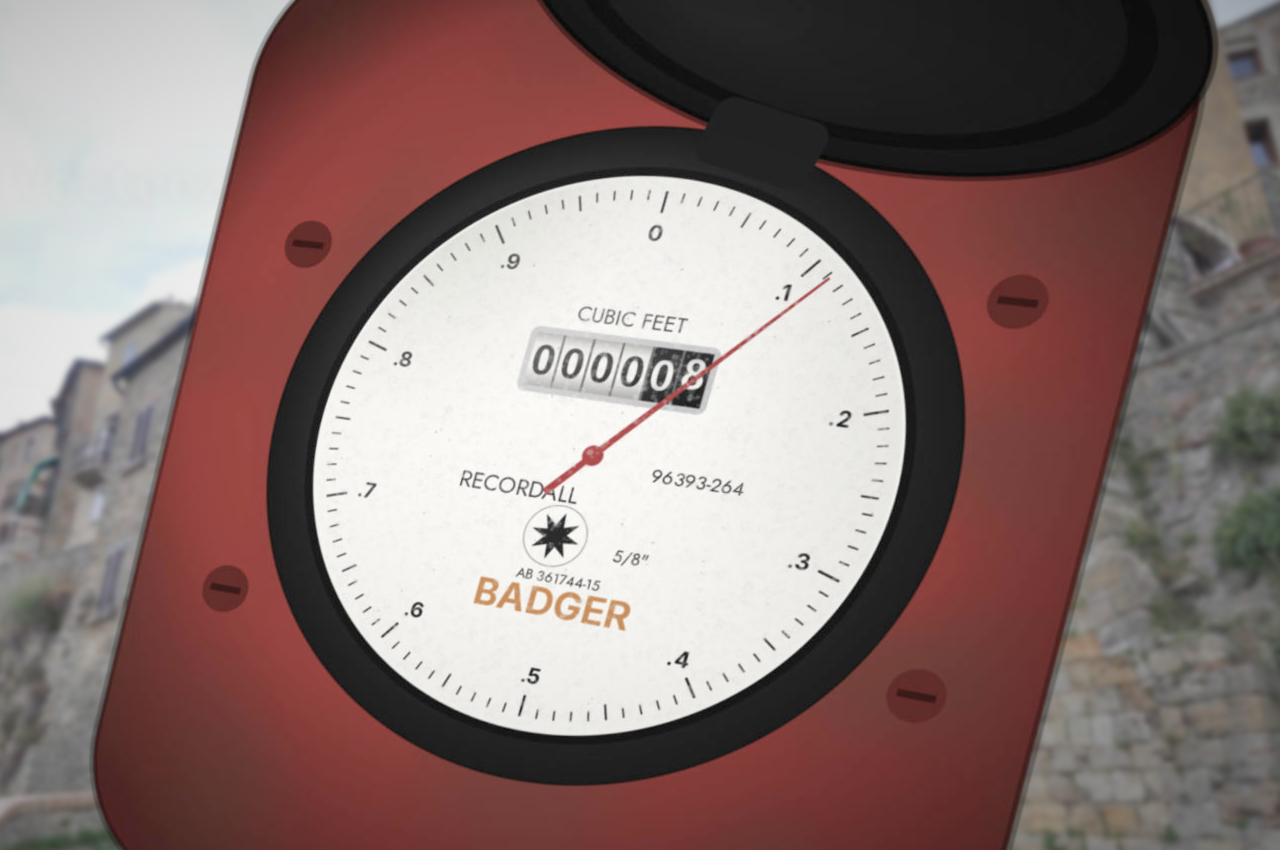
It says 8.11 ft³
